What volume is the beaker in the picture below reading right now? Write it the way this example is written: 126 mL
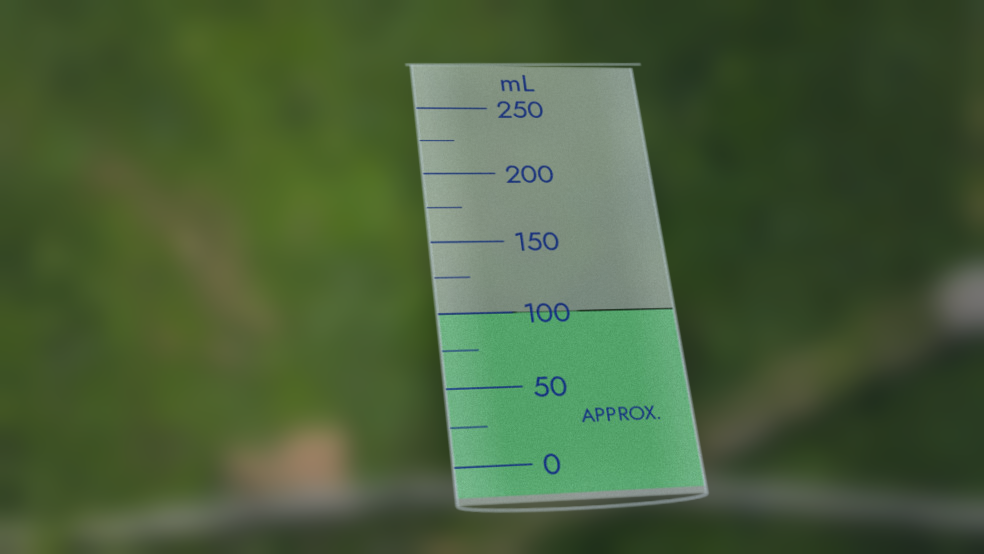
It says 100 mL
